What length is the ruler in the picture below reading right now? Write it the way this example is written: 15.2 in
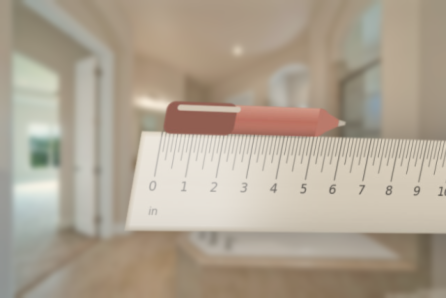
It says 6 in
